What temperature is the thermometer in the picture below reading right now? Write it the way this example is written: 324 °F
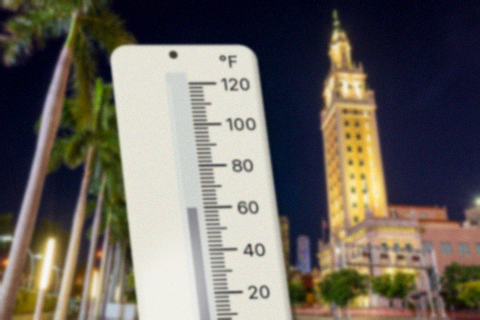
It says 60 °F
